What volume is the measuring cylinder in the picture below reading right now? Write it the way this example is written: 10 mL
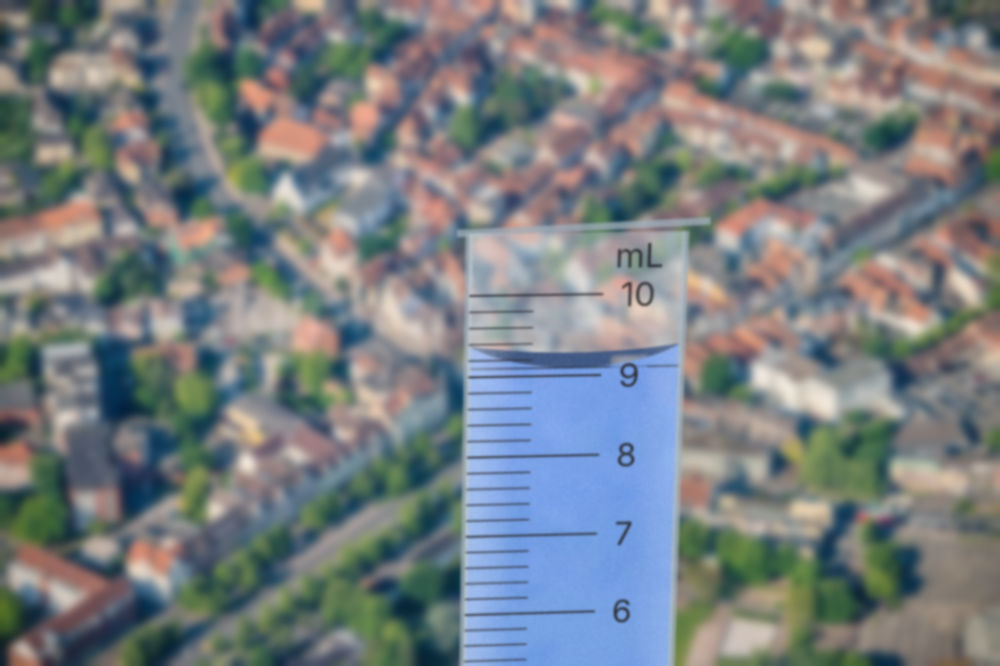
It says 9.1 mL
